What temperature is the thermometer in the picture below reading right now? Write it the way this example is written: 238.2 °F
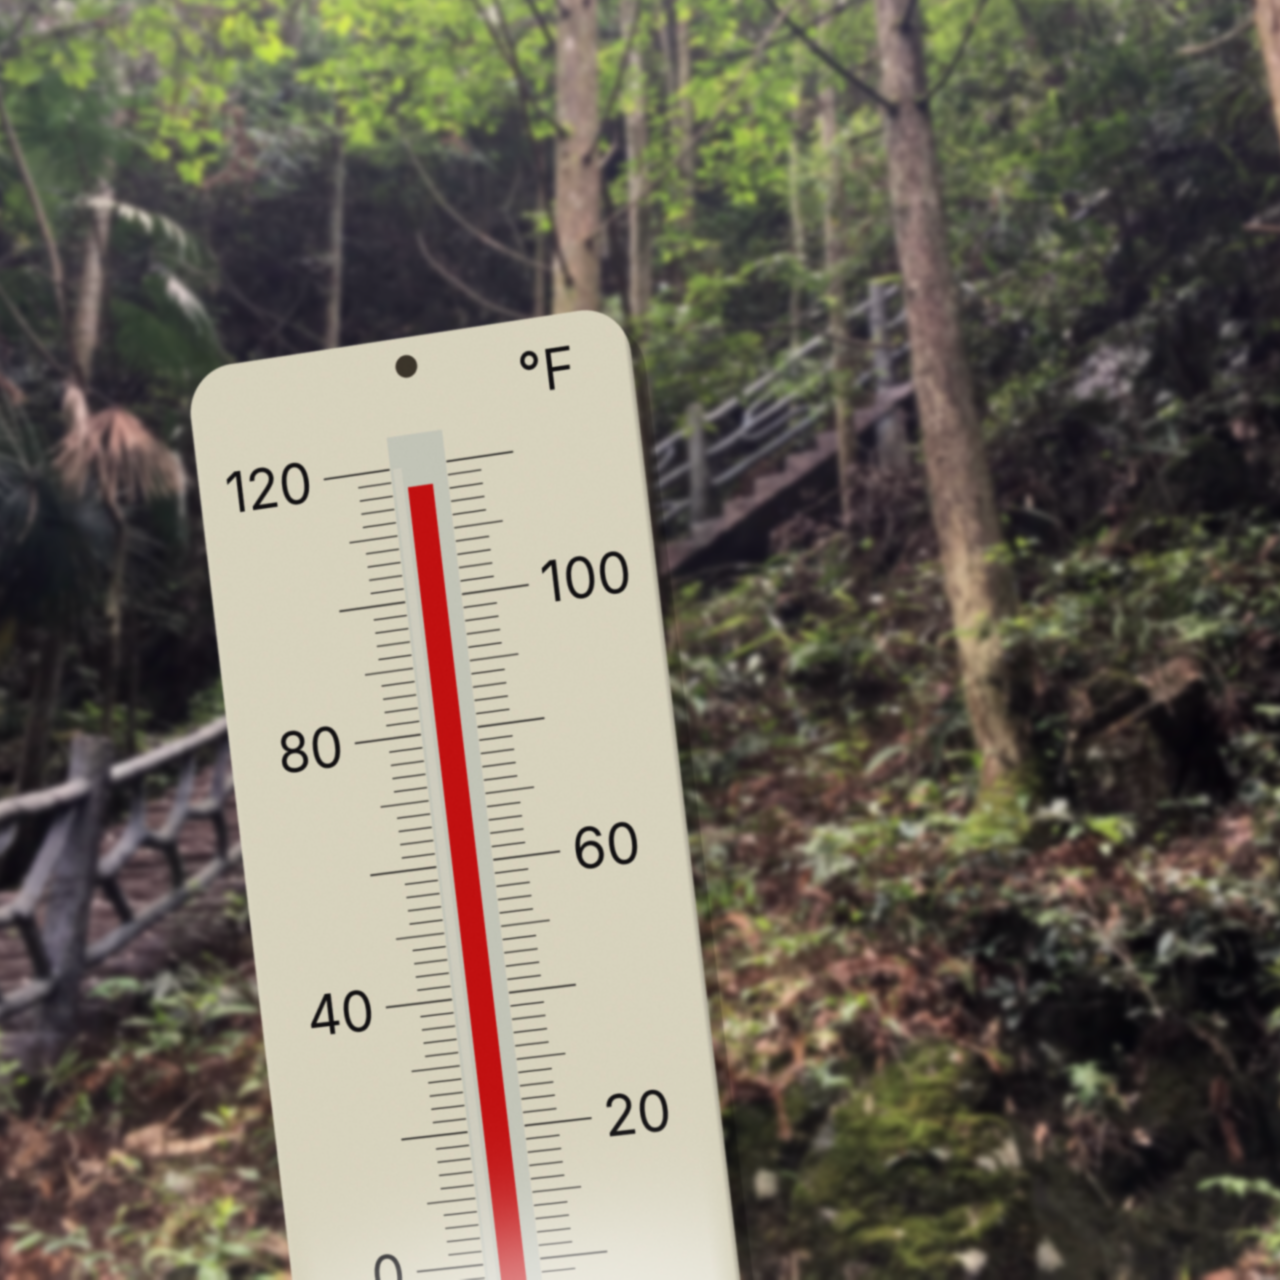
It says 117 °F
